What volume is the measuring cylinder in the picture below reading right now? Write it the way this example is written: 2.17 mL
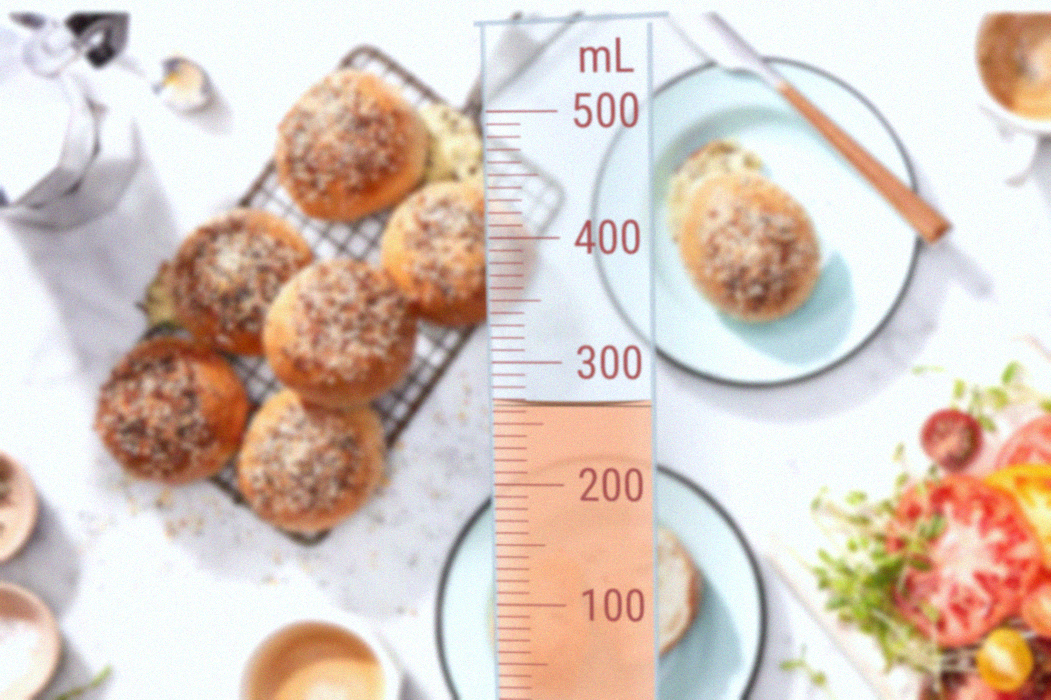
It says 265 mL
